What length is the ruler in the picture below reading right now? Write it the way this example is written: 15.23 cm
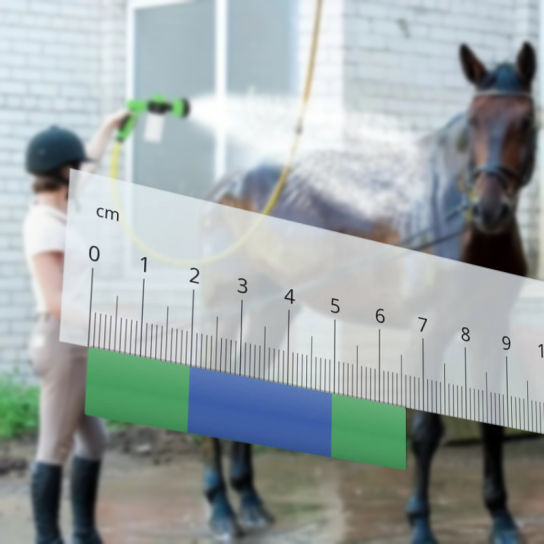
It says 6.6 cm
